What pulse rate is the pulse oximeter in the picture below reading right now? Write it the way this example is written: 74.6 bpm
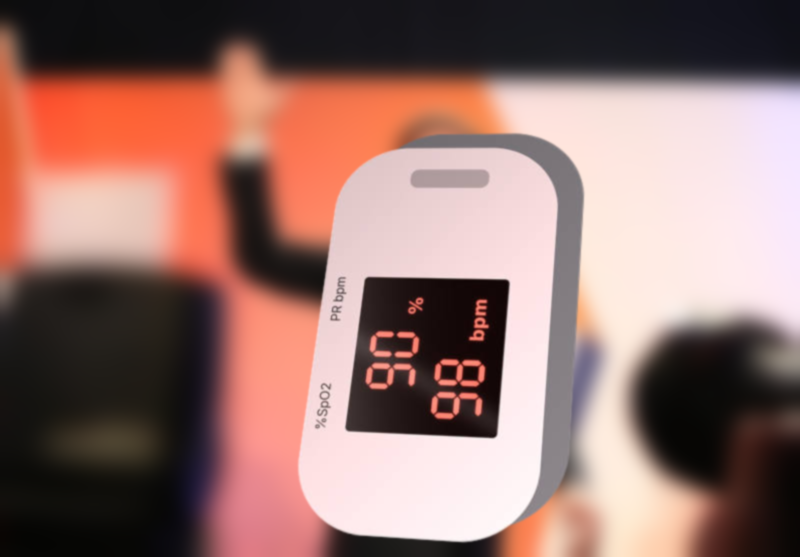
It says 98 bpm
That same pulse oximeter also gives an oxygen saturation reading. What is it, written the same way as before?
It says 90 %
